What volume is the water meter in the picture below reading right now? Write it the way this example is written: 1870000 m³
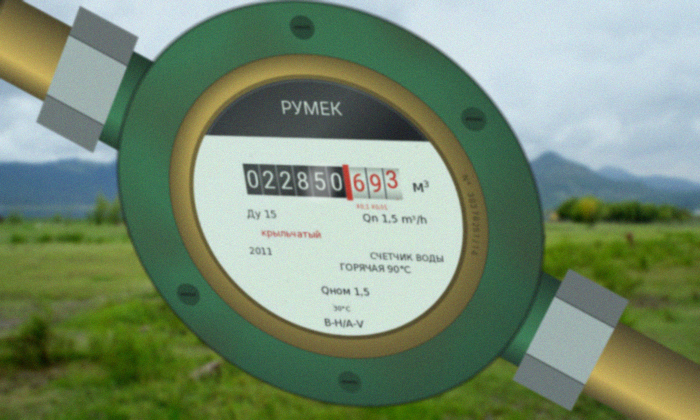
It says 22850.693 m³
